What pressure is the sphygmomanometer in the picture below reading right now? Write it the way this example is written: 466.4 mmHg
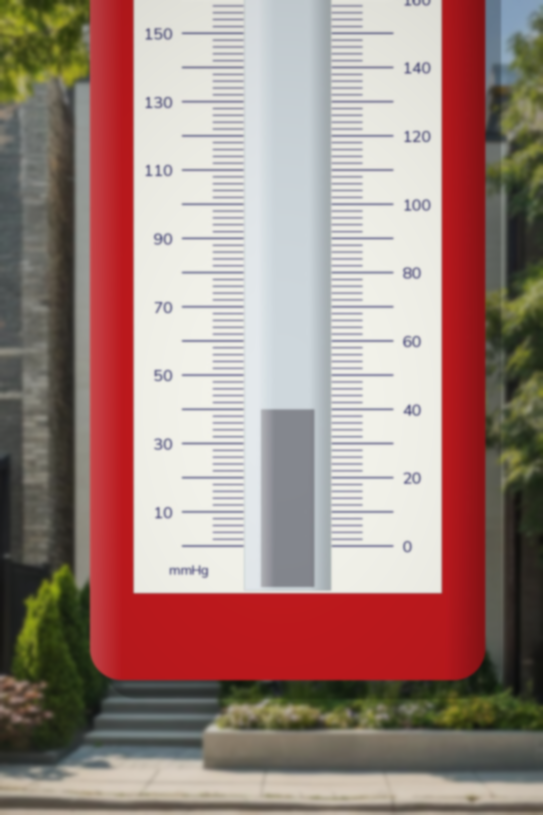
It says 40 mmHg
